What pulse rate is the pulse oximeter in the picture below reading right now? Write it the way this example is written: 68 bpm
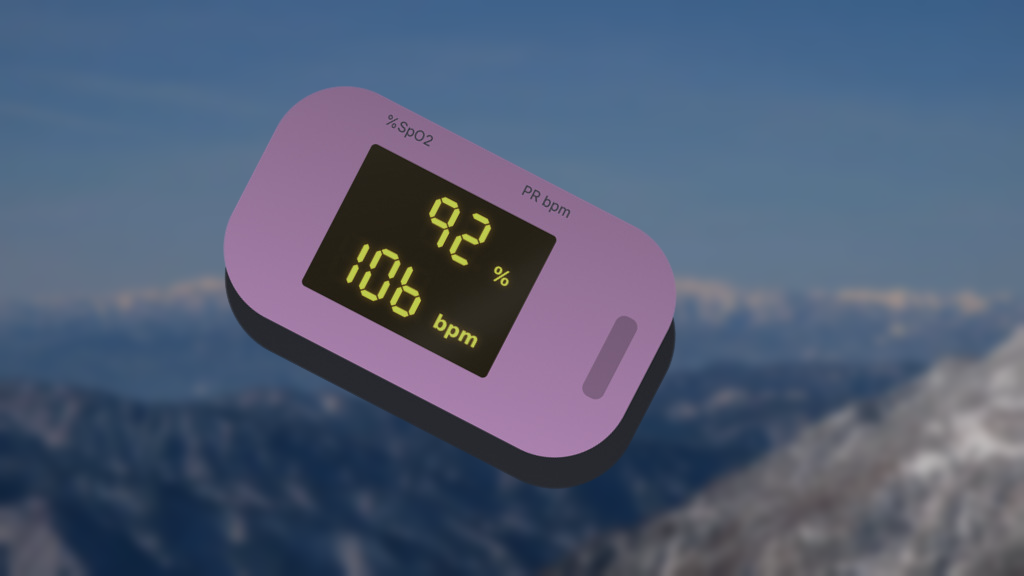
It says 106 bpm
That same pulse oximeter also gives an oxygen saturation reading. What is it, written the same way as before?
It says 92 %
